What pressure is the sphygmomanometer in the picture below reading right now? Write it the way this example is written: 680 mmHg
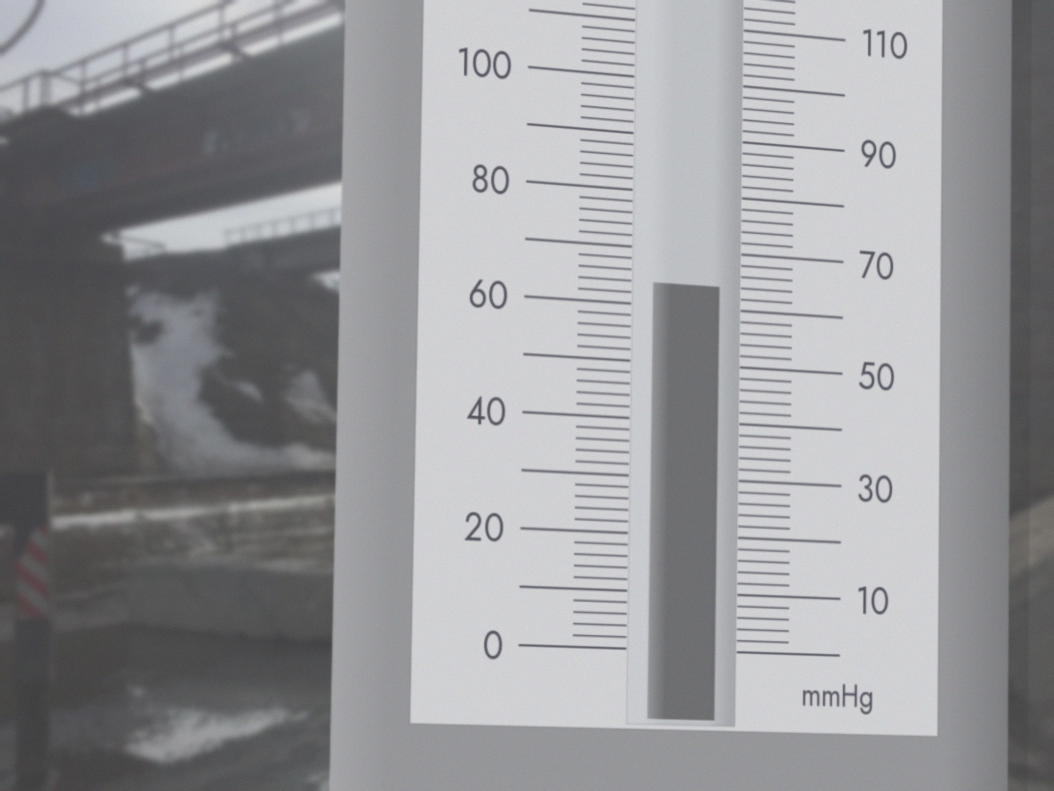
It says 64 mmHg
